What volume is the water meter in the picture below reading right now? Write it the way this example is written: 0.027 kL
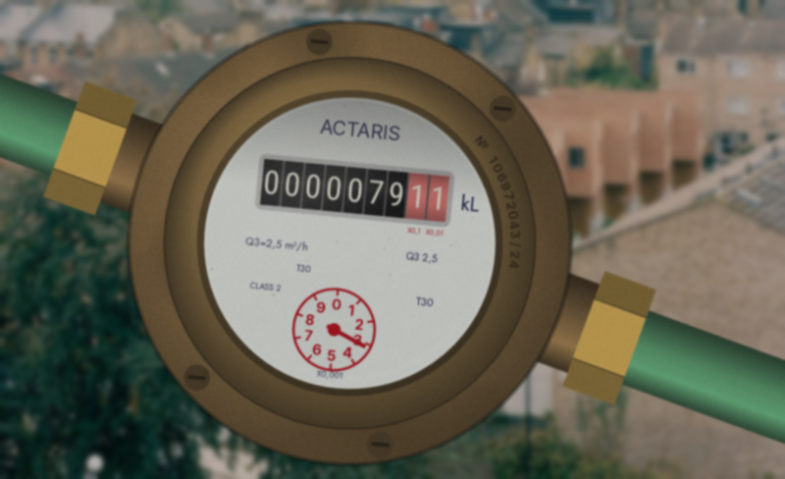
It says 79.113 kL
